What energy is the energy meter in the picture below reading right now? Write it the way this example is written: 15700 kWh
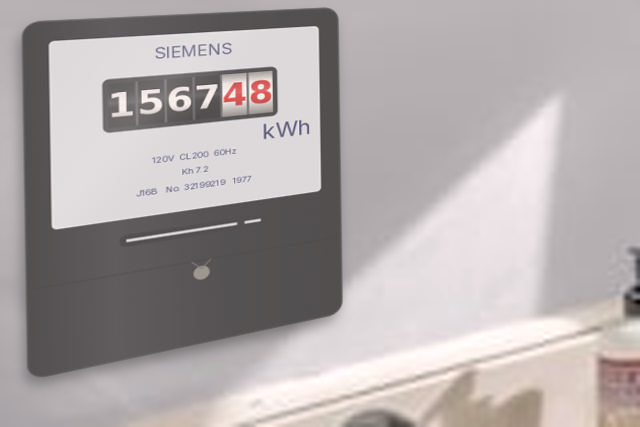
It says 1567.48 kWh
